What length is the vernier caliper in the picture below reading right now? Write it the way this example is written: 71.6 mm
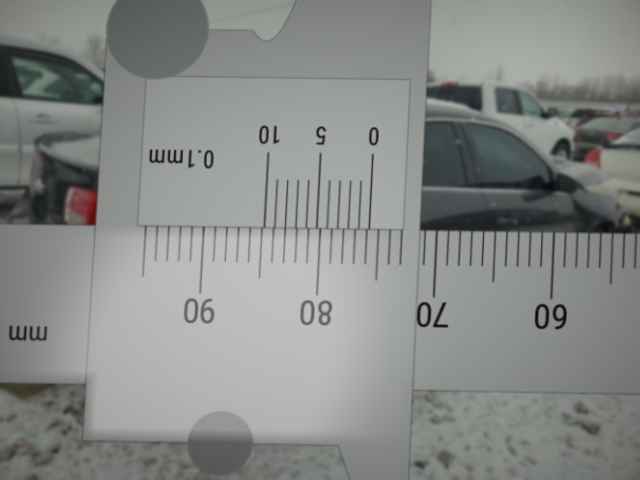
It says 75.8 mm
